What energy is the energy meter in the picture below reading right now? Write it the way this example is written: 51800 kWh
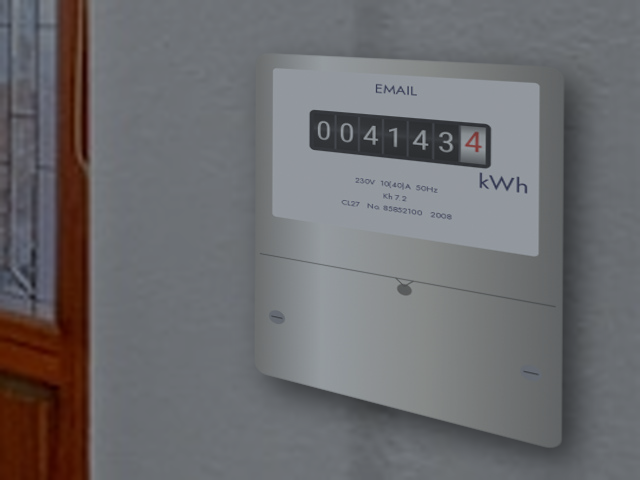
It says 4143.4 kWh
